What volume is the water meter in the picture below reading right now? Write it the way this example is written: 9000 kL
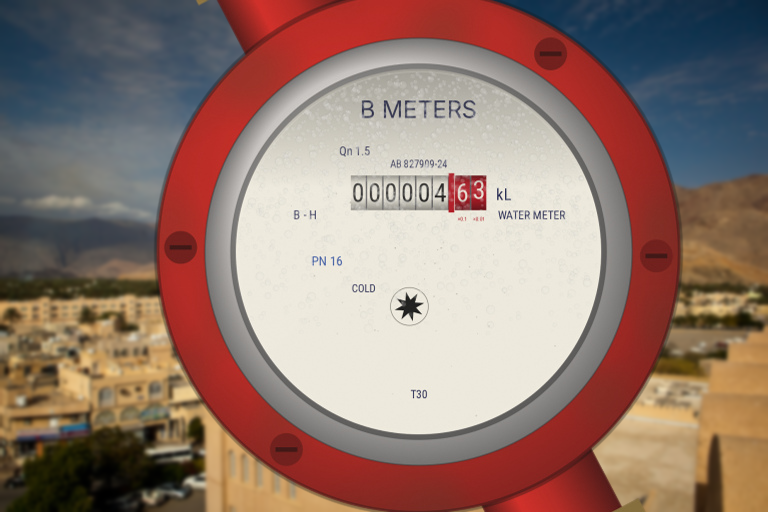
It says 4.63 kL
